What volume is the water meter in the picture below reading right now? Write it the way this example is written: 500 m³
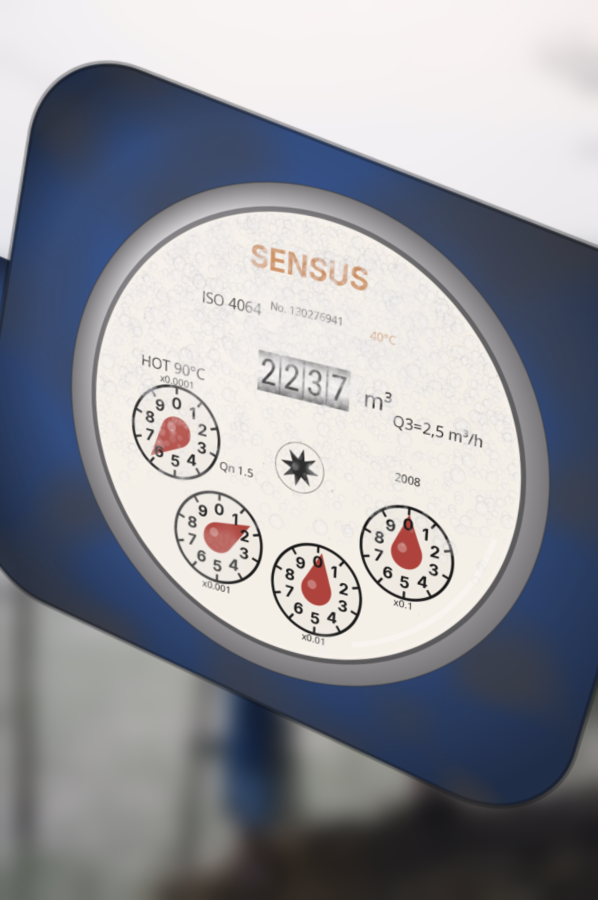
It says 2237.0016 m³
